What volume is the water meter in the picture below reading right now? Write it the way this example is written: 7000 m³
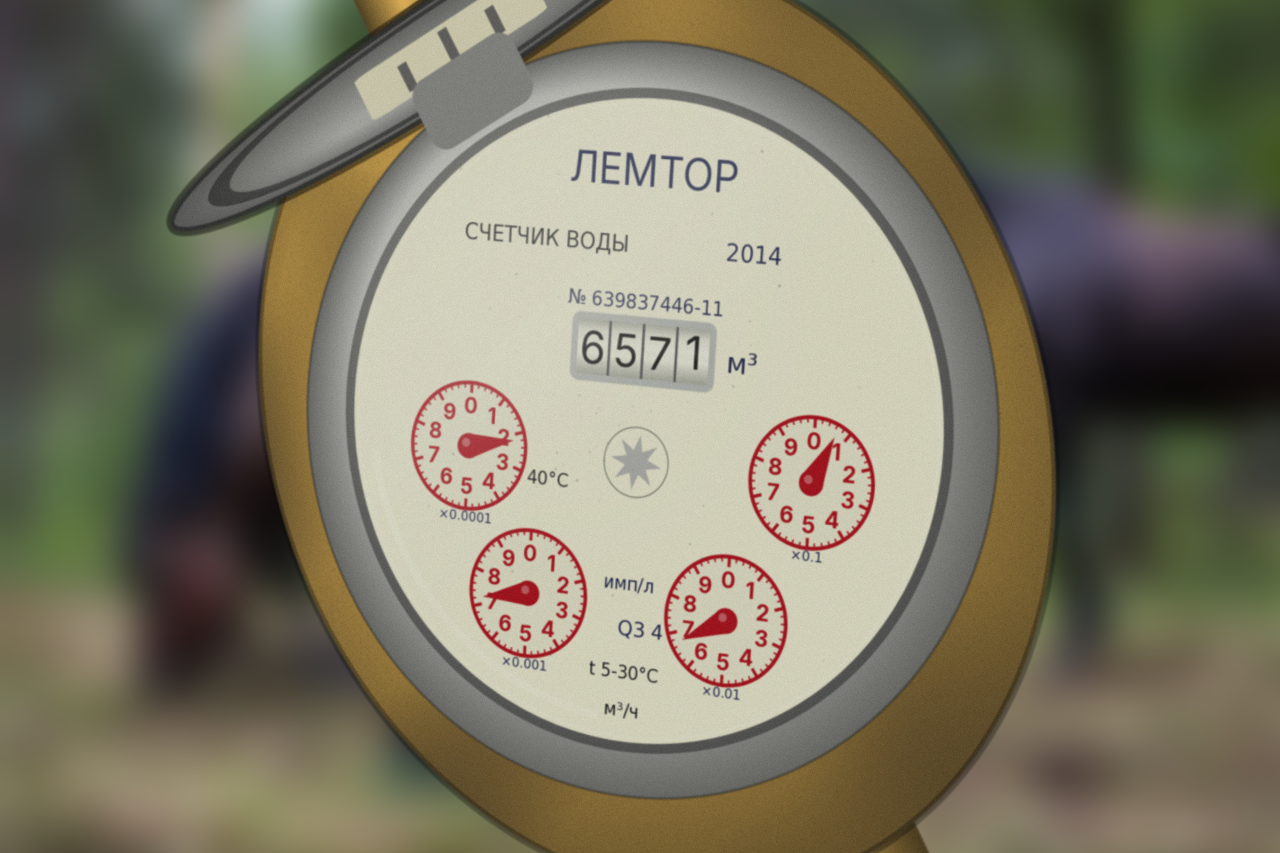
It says 6571.0672 m³
